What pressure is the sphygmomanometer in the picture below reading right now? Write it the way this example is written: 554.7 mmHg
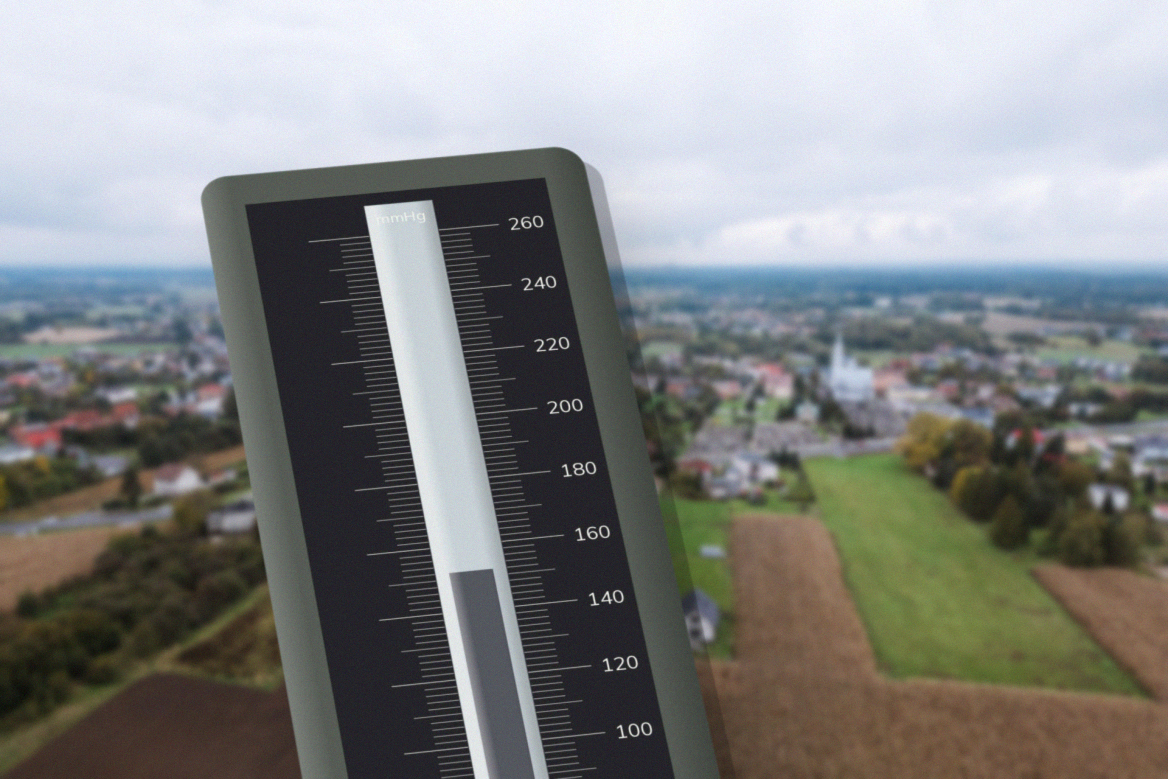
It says 152 mmHg
